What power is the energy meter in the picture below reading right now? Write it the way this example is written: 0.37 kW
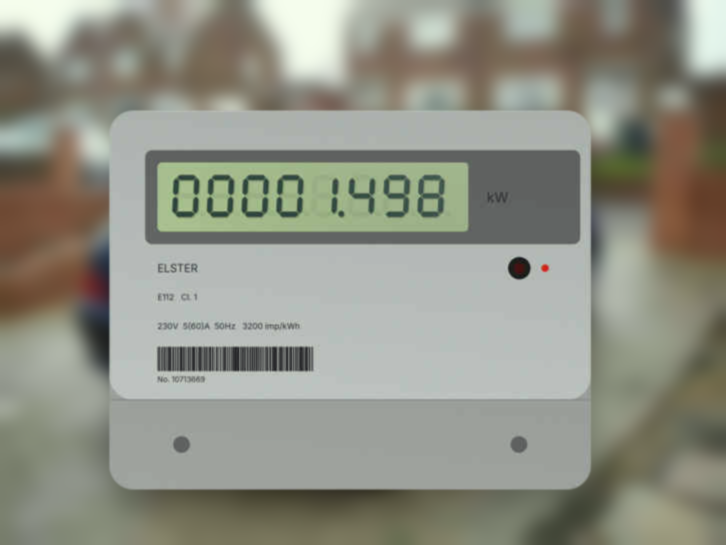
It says 1.498 kW
